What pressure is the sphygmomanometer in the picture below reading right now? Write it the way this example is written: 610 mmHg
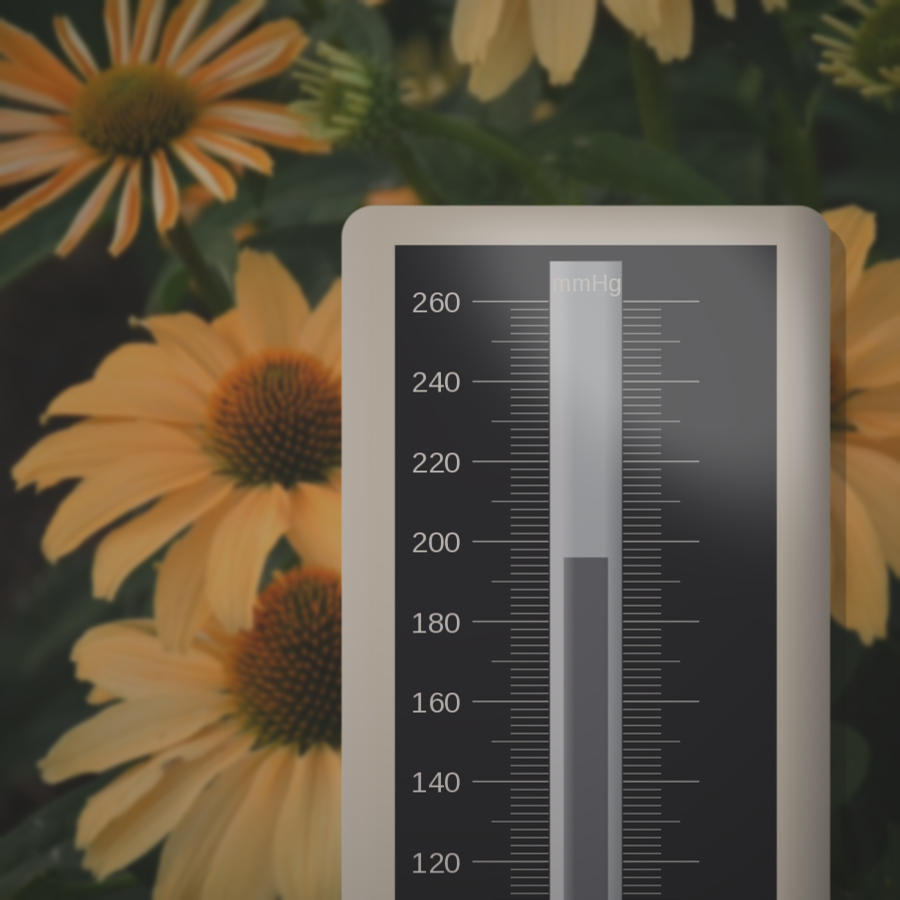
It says 196 mmHg
